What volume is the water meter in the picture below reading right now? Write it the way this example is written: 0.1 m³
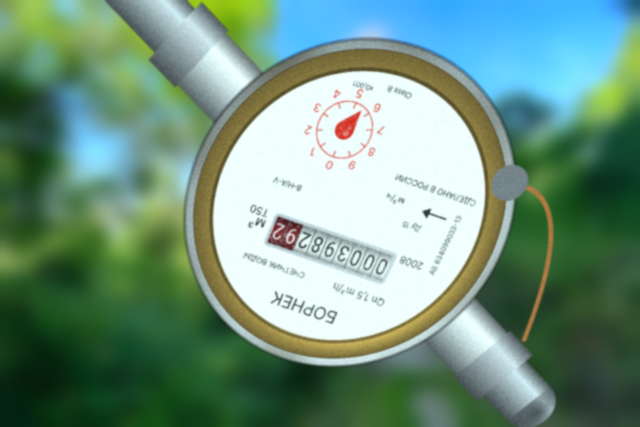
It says 3982.925 m³
